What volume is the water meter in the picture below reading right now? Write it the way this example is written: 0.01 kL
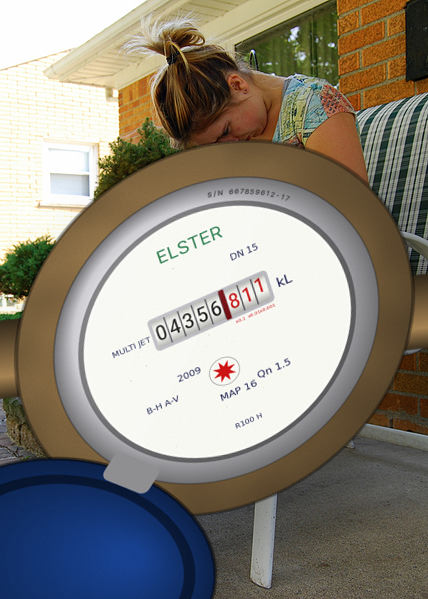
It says 4356.811 kL
